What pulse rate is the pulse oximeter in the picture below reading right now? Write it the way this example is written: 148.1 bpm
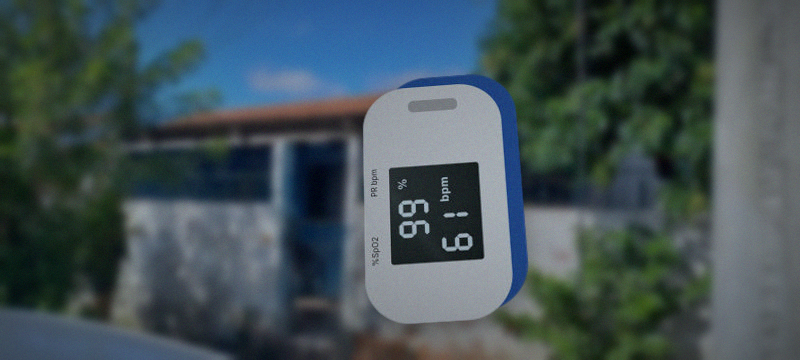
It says 61 bpm
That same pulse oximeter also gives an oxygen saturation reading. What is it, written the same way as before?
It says 99 %
